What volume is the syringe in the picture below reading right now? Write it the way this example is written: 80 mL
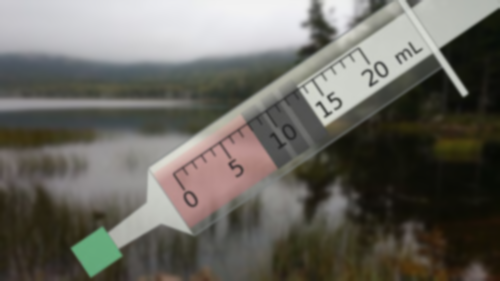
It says 8 mL
